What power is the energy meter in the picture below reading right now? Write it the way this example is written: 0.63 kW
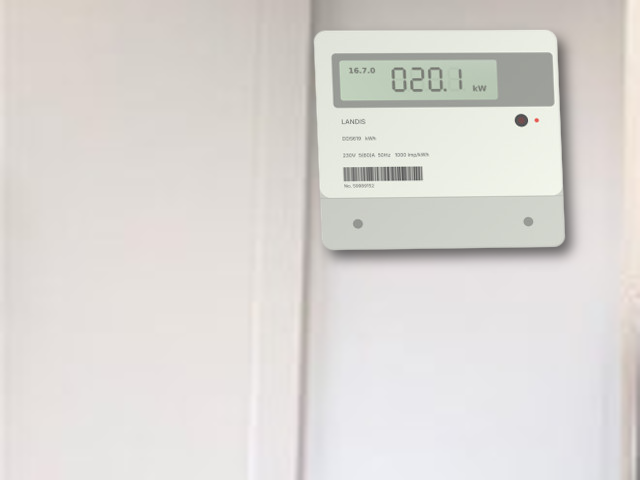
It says 20.1 kW
